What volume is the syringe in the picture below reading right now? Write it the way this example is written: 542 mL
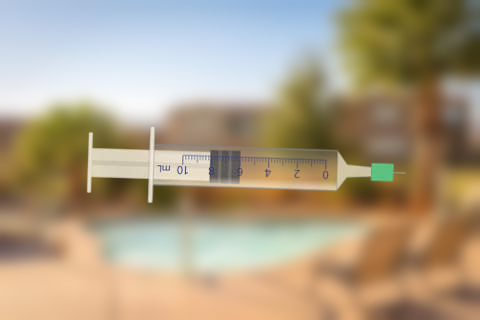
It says 6 mL
